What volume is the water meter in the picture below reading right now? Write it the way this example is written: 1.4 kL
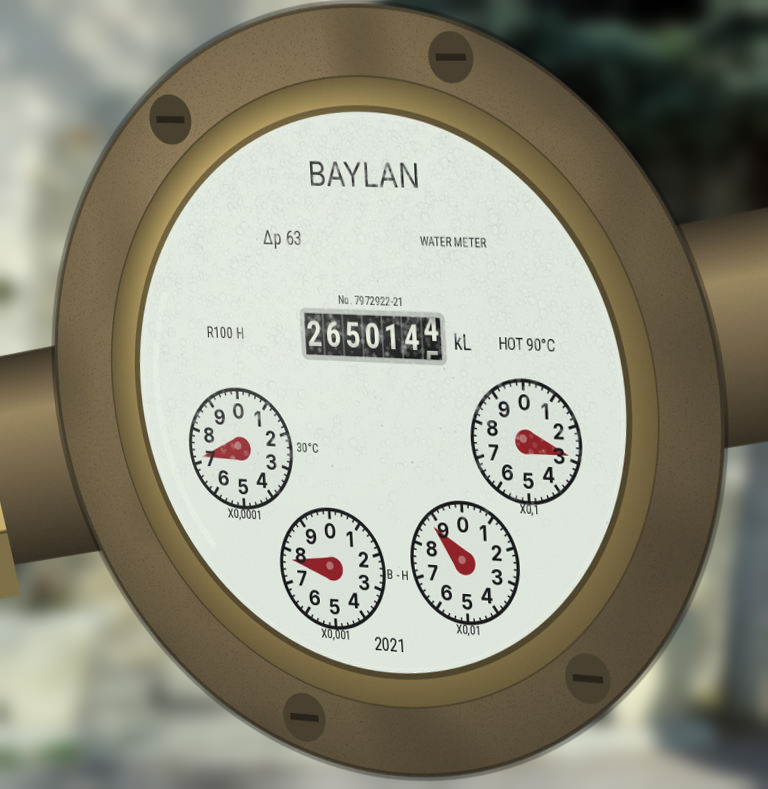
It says 2650144.2877 kL
